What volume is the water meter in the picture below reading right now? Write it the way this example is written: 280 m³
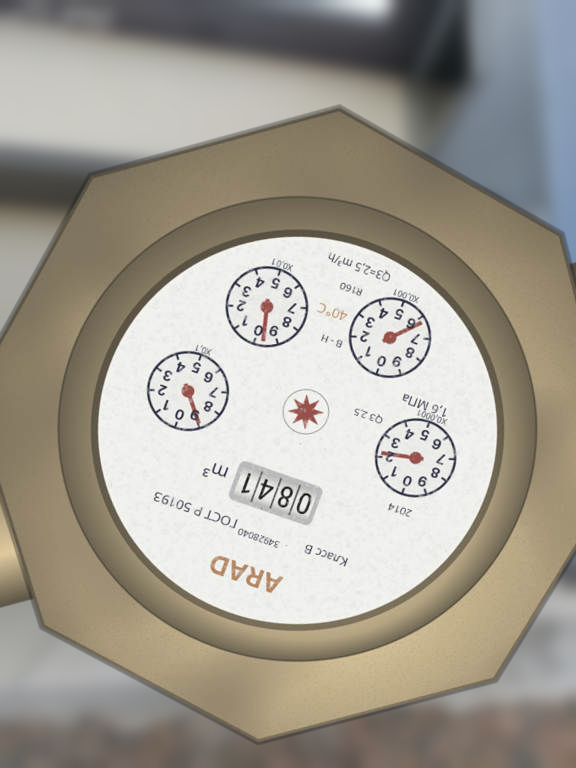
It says 841.8962 m³
